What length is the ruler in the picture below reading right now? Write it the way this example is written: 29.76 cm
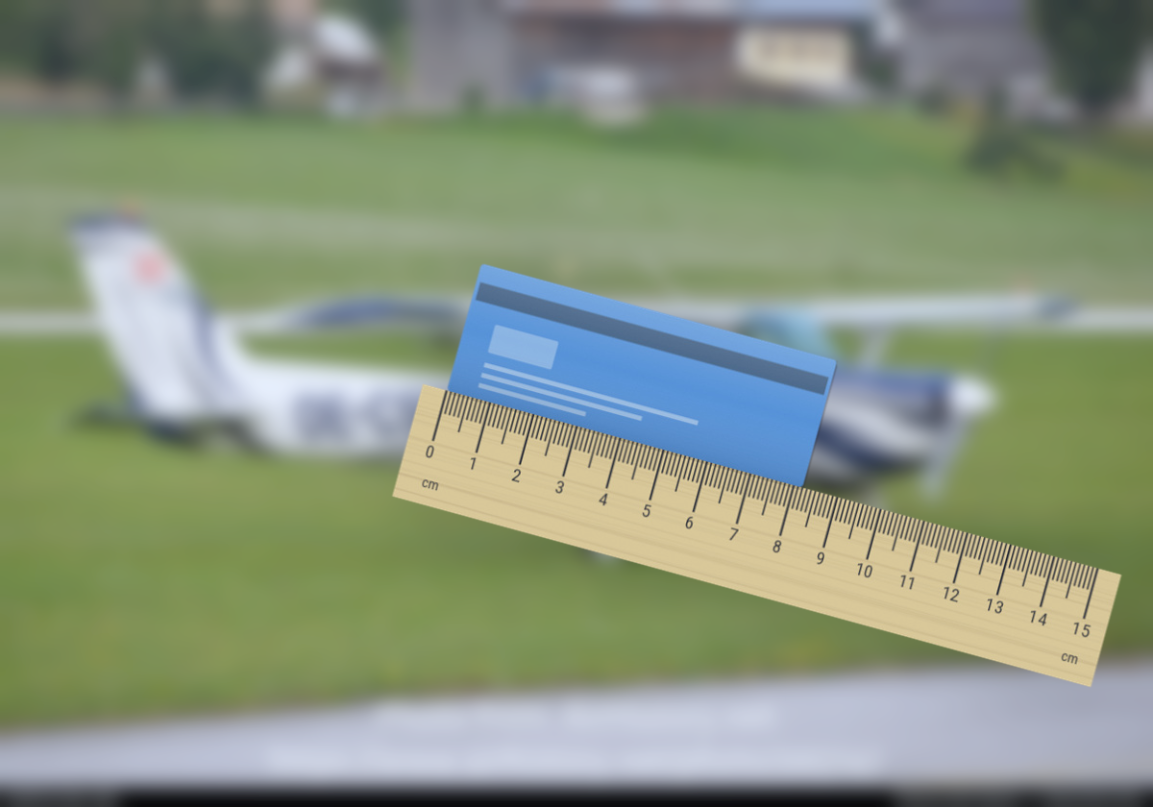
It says 8.2 cm
